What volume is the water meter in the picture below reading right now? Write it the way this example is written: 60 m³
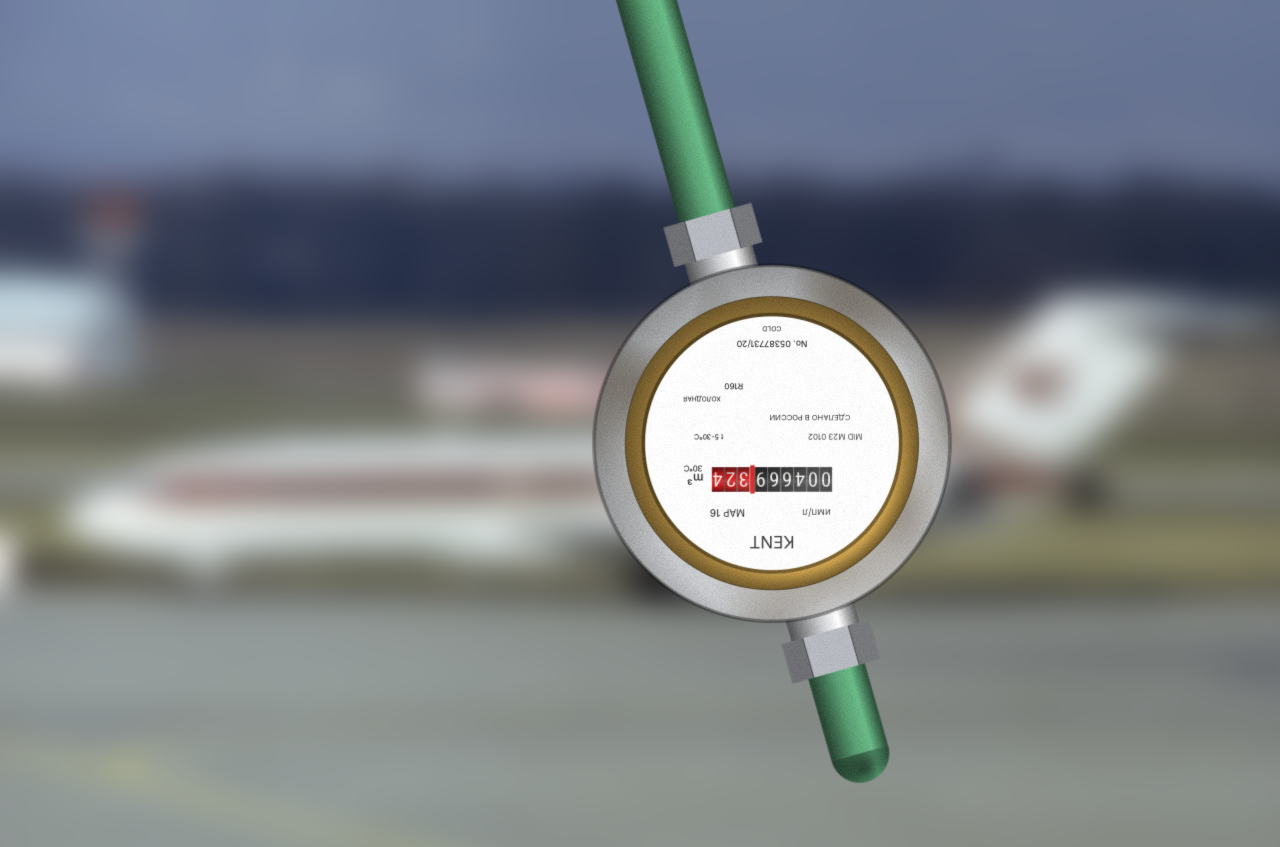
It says 4669.324 m³
